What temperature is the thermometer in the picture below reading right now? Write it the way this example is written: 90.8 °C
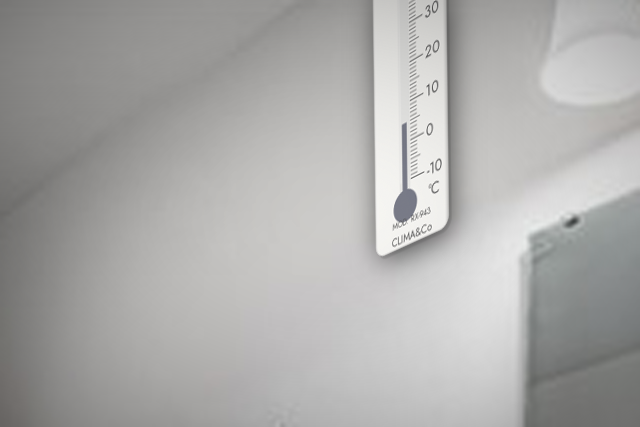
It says 5 °C
